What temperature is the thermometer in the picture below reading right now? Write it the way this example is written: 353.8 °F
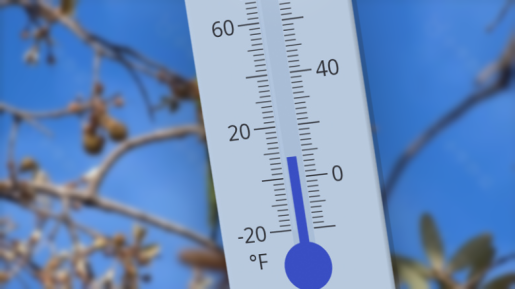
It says 8 °F
